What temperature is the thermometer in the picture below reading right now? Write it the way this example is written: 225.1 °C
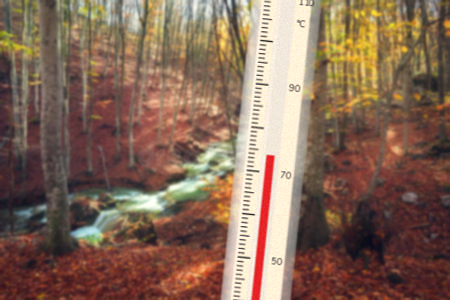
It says 74 °C
